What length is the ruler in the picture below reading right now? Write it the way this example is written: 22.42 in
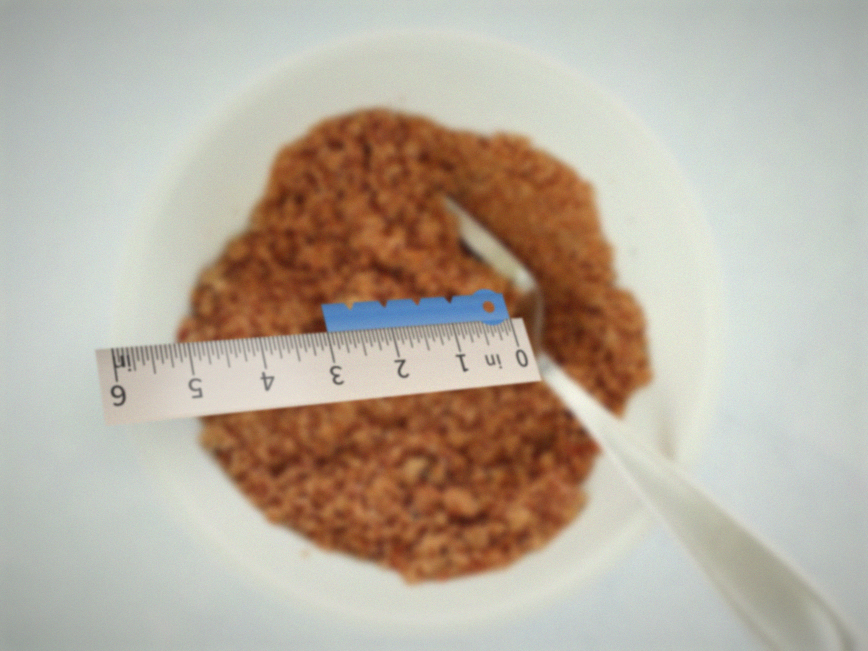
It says 3 in
